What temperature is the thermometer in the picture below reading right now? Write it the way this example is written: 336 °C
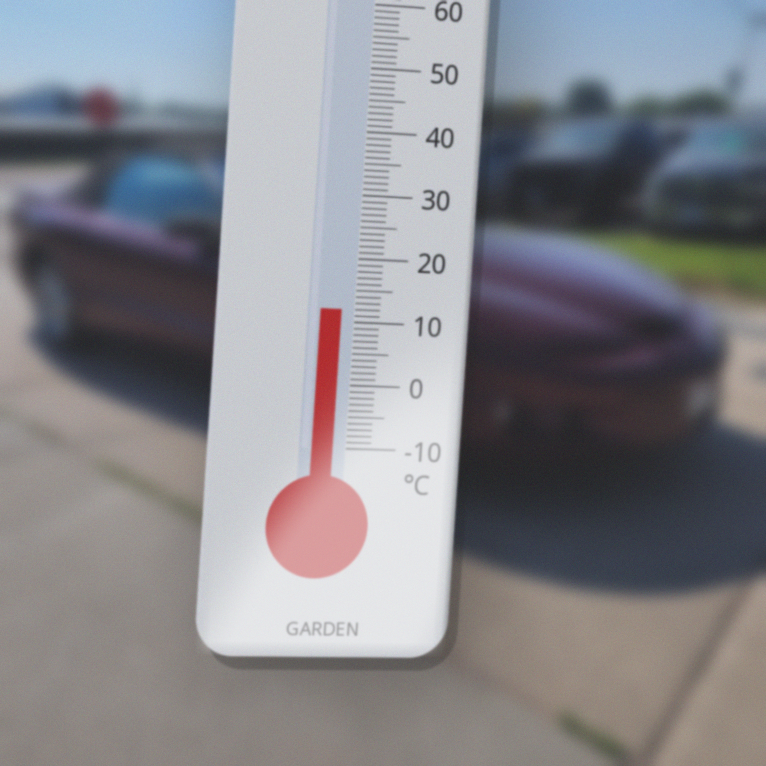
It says 12 °C
